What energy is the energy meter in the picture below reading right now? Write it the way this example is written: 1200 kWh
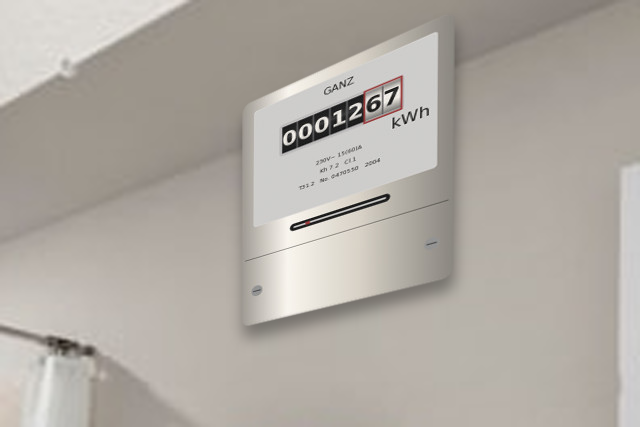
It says 12.67 kWh
